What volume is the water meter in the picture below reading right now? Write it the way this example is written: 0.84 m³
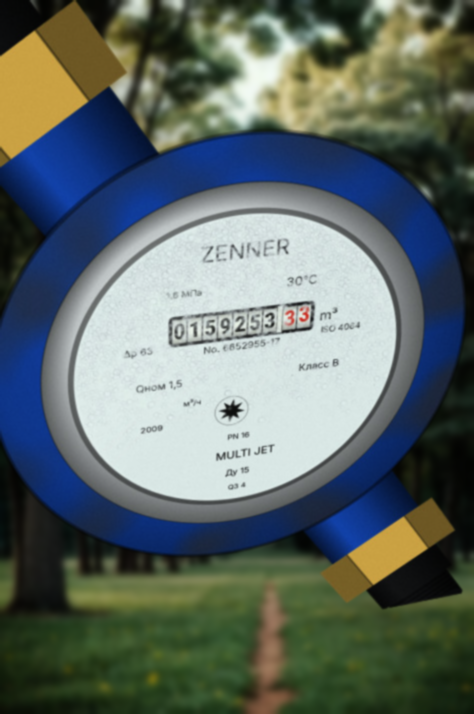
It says 159253.33 m³
